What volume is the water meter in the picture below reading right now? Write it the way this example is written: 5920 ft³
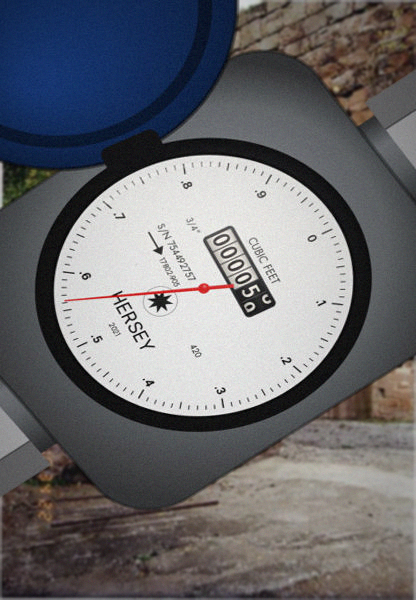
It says 58.56 ft³
